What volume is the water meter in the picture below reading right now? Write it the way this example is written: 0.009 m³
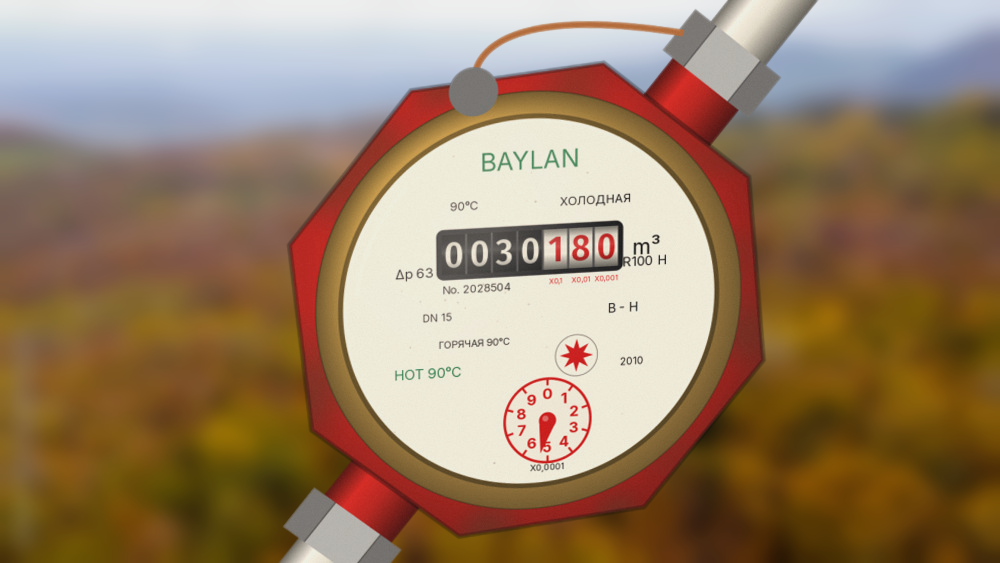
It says 30.1805 m³
